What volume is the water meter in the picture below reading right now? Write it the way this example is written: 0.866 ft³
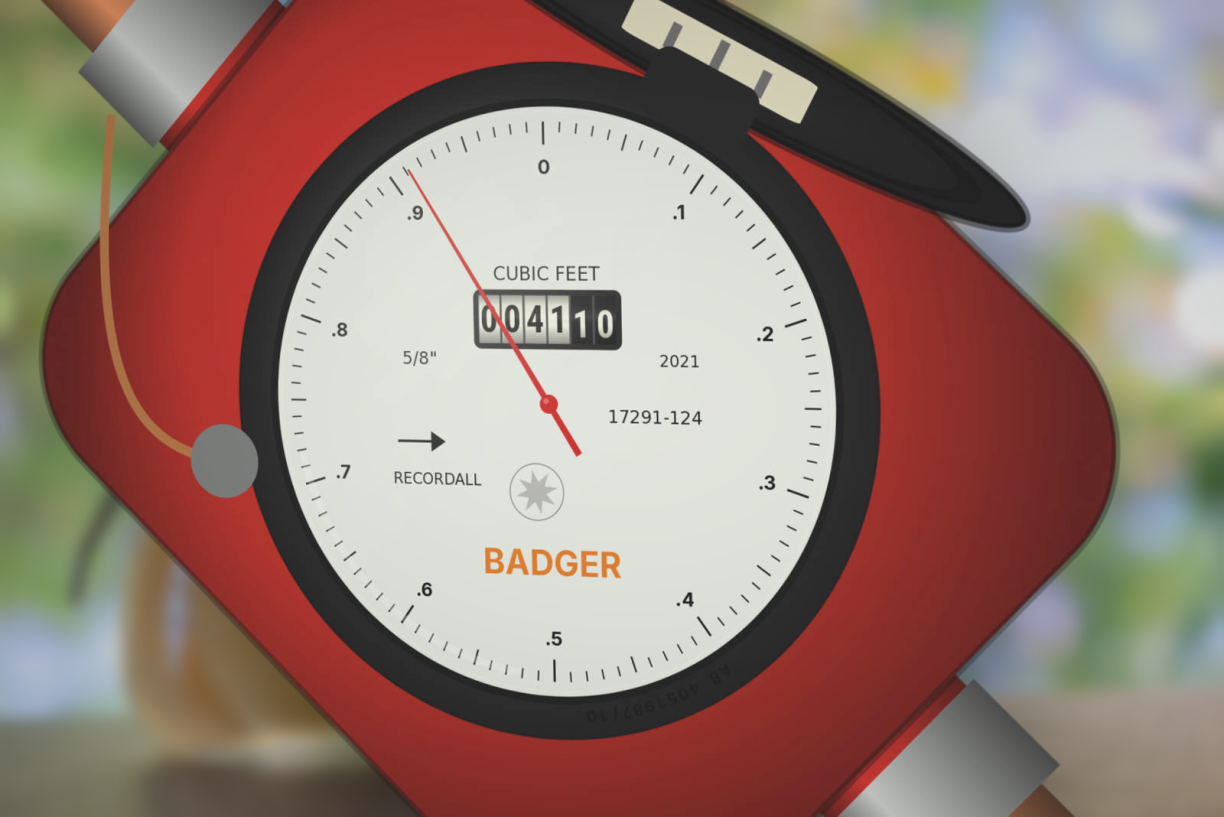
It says 4109.91 ft³
